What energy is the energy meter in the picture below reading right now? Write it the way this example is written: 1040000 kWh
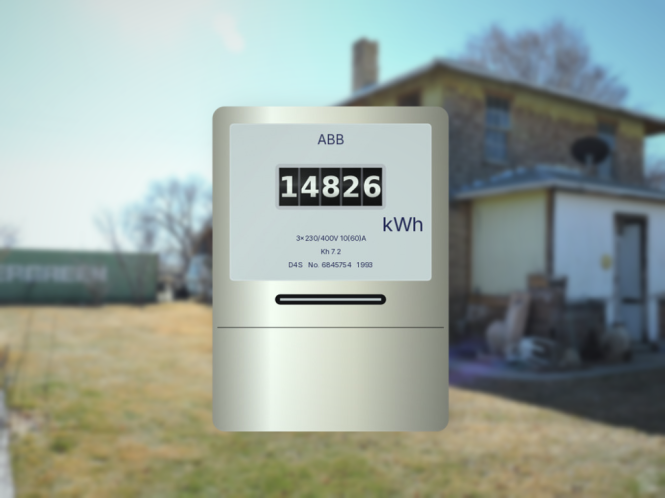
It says 14826 kWh
